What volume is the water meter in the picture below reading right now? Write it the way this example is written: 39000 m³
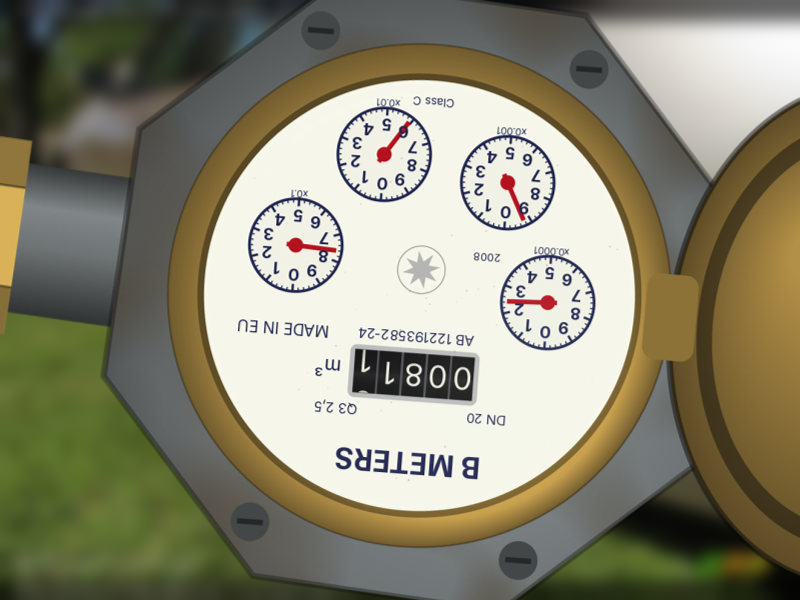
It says 810.7592 m³
